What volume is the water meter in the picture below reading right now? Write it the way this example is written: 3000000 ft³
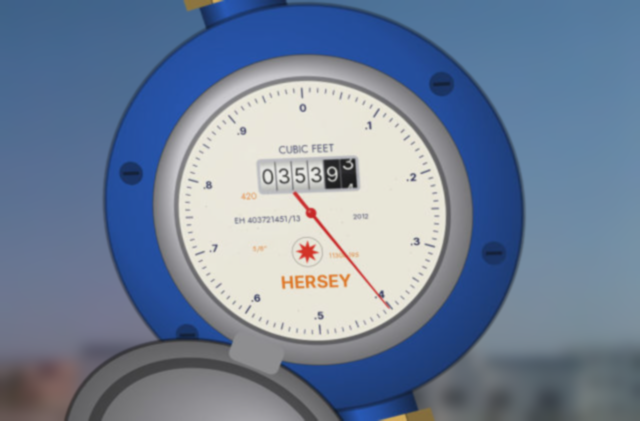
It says 35393.40 ft³
